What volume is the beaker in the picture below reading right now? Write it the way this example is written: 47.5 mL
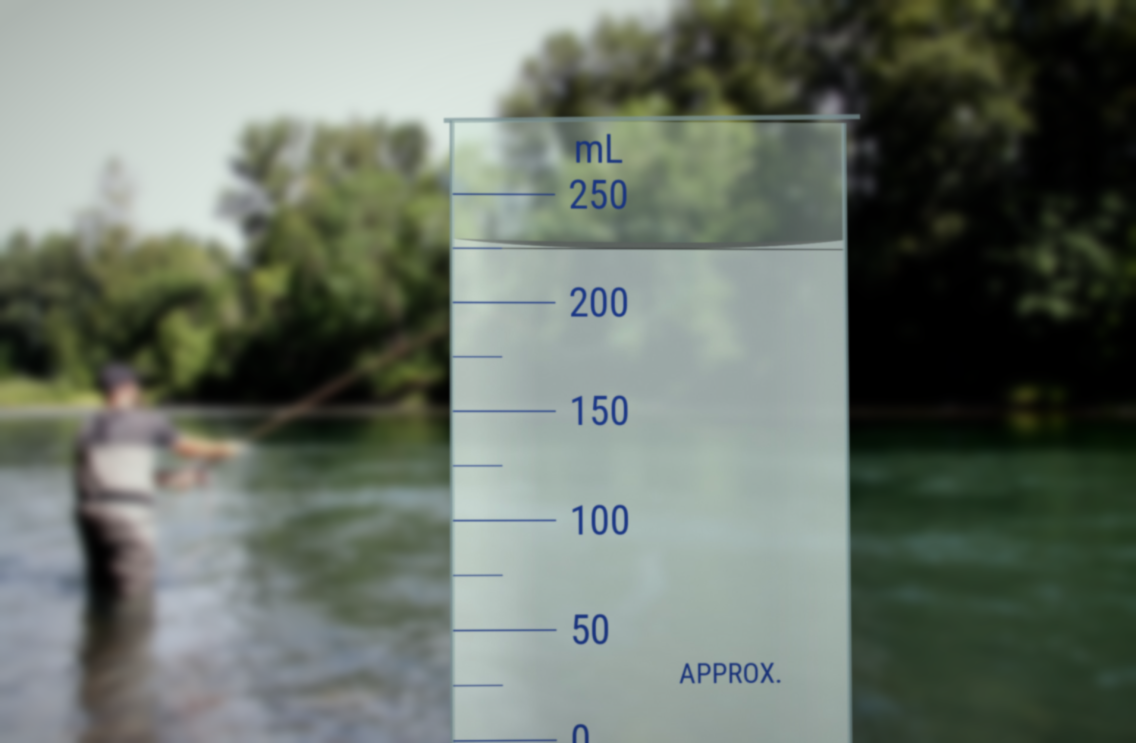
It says 225 mL
